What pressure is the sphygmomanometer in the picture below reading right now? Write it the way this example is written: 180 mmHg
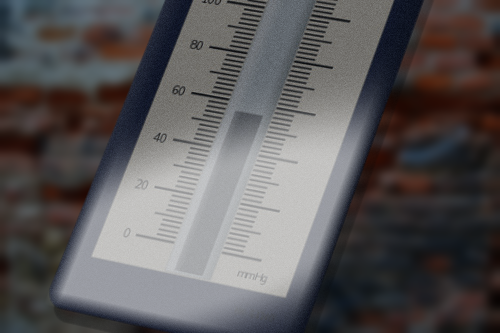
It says 56 mmHg
